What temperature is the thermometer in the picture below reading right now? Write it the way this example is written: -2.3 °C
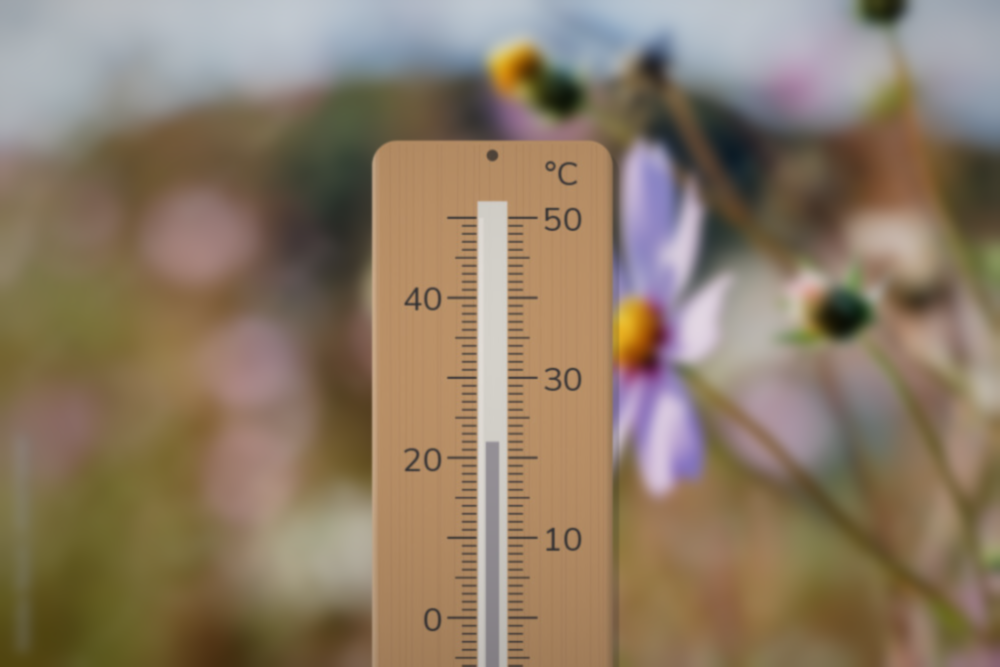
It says 22 °C
